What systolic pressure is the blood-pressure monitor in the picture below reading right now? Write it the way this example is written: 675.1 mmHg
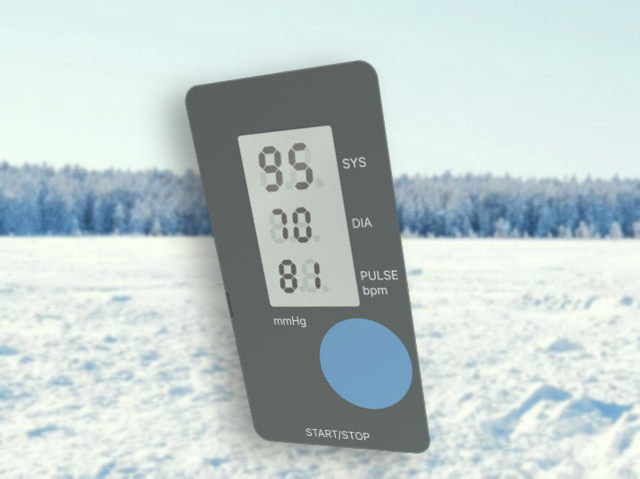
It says 95 mmHg
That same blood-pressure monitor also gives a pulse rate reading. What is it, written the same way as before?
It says 81 bpm
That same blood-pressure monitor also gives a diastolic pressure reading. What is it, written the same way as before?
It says 70 mmHg
